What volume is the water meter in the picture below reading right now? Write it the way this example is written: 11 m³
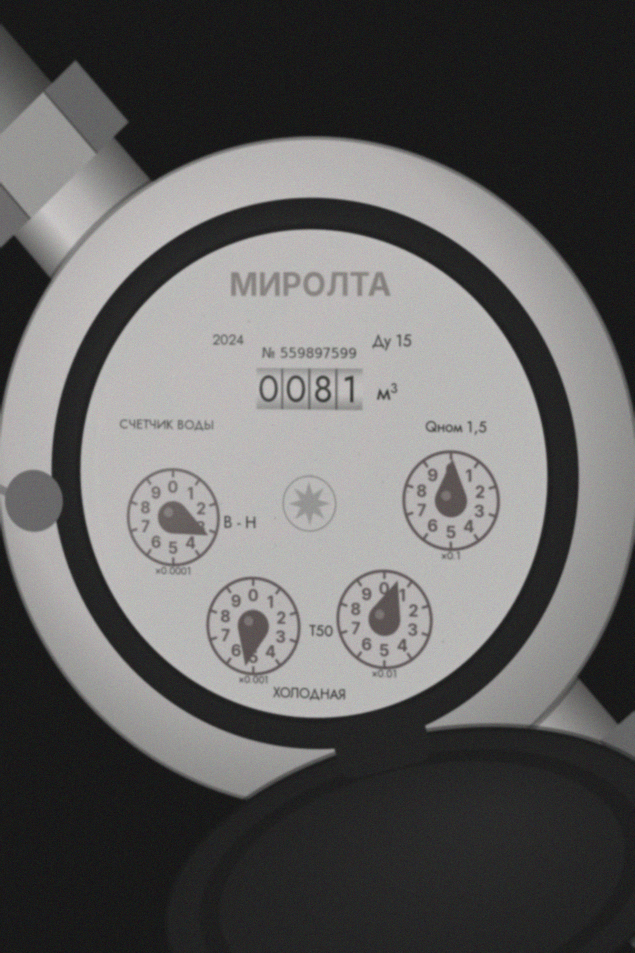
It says 81.0053 m³
